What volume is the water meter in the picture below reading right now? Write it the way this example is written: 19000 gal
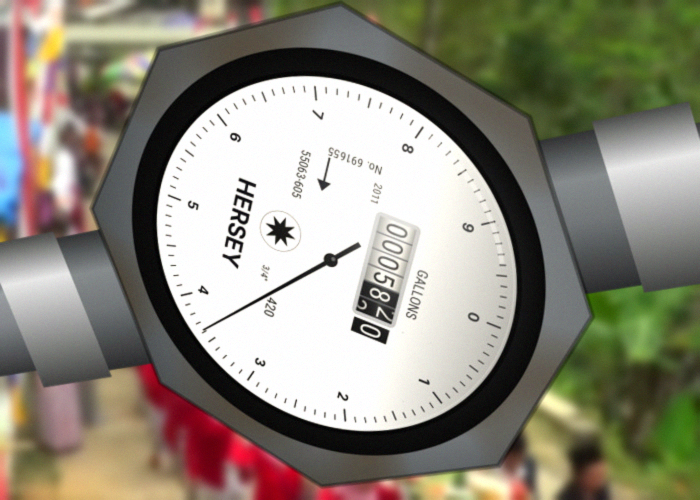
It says 5823.6 gal
